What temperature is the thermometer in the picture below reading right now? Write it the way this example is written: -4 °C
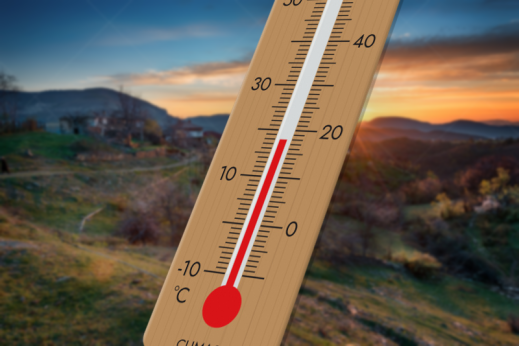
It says 18 °C
